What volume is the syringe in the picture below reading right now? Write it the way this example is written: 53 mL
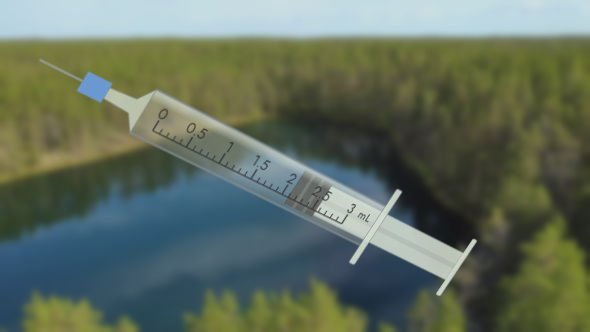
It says 2.1 mL
